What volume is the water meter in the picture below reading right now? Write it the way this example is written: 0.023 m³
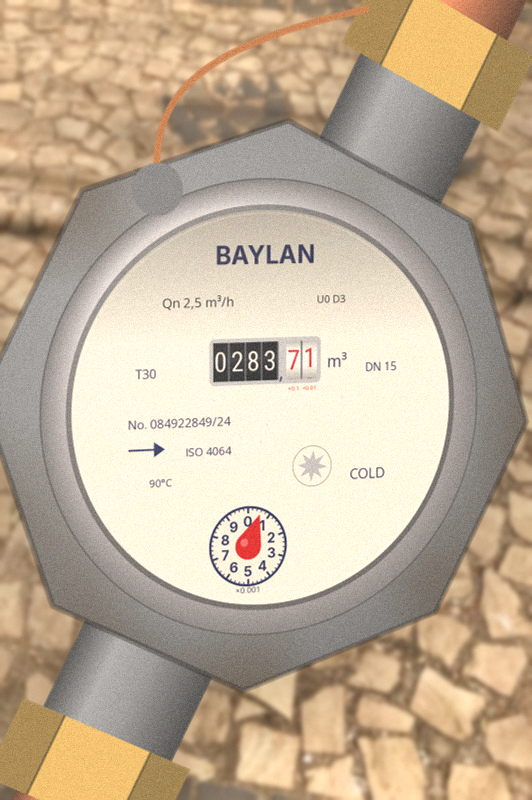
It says 283.710 m³
